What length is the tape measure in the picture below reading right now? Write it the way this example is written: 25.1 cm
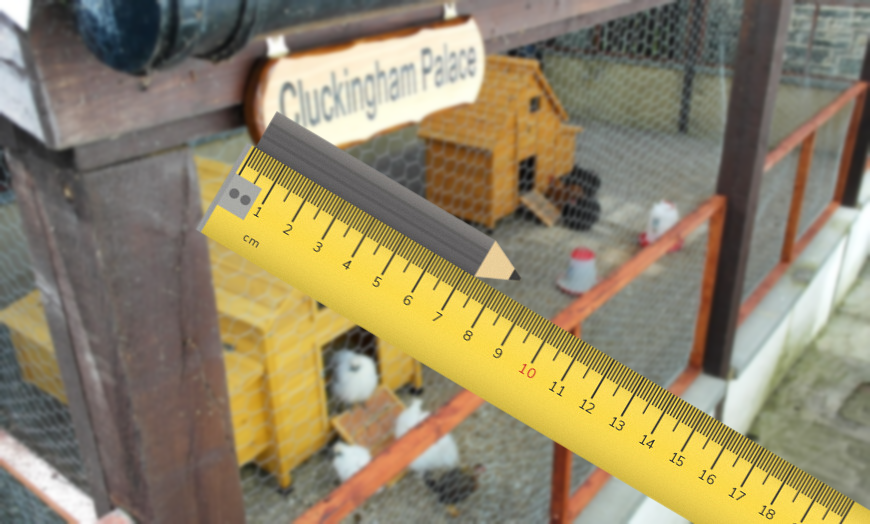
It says 8.5 cm
